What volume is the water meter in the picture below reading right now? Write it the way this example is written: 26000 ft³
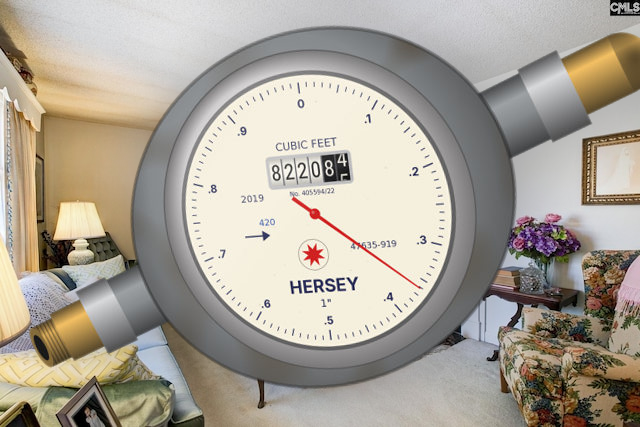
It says 822084.36 ft³
